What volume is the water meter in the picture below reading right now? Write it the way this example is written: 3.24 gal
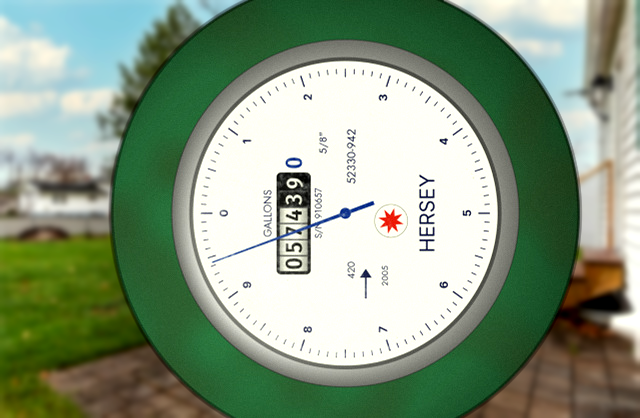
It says 574389.4 gal
